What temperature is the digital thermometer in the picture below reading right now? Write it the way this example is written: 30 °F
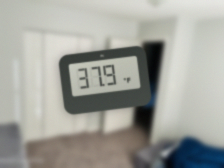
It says 37.9 °F
